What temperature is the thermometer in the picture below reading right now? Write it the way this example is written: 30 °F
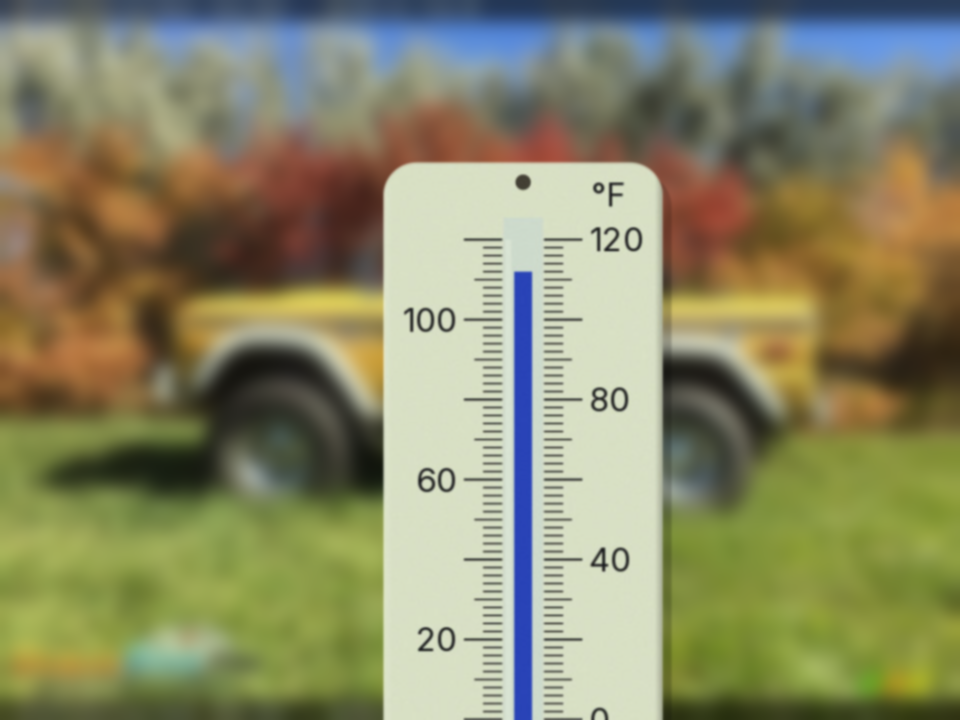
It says 112 °F
